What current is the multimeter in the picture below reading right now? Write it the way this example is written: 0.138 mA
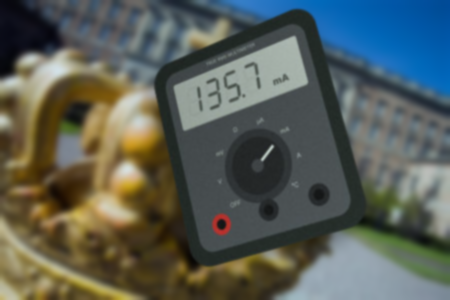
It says 135.7 mA
